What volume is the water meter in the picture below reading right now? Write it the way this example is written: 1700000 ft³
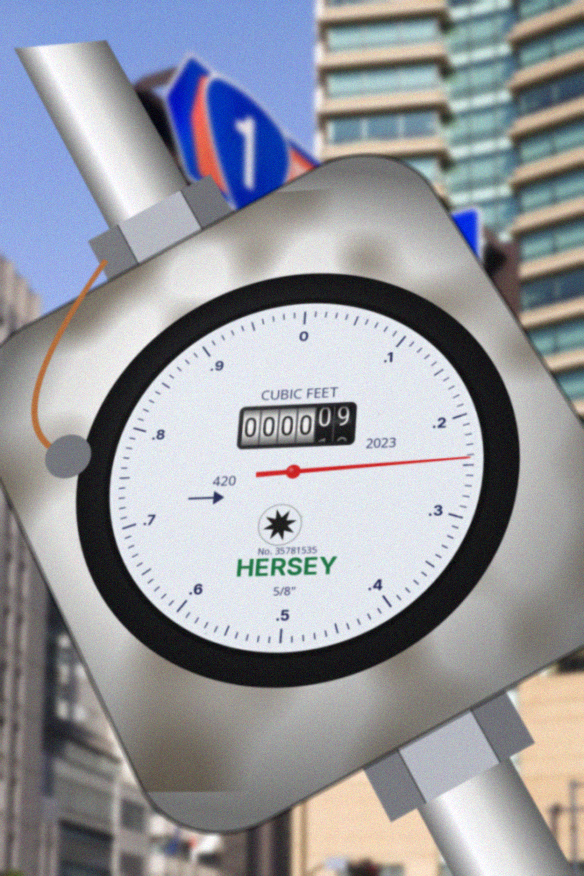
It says 9.24 ft³
